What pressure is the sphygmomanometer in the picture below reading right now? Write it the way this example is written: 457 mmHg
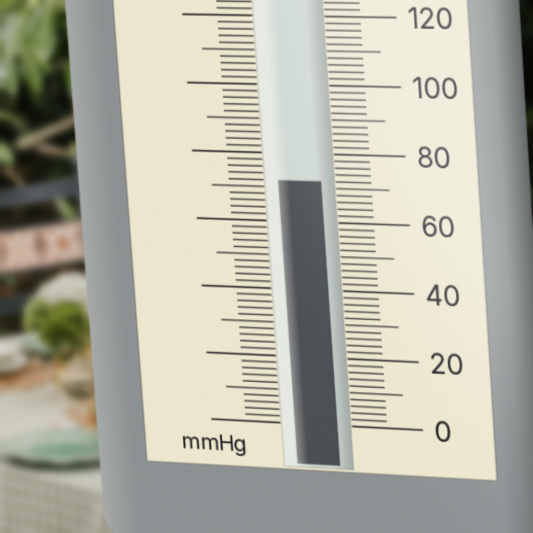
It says 72 mmHg
